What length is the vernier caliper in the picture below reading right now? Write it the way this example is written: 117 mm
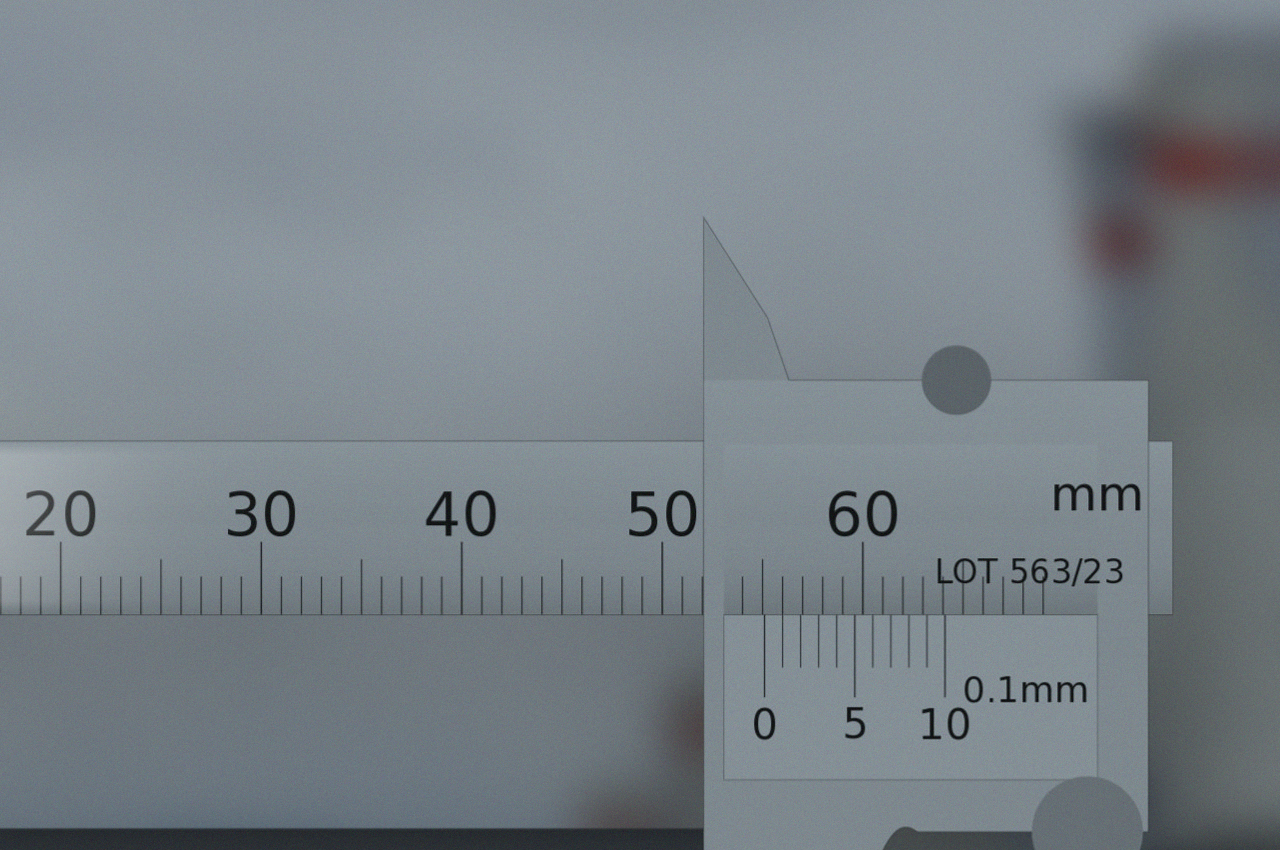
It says 55.1 mm
